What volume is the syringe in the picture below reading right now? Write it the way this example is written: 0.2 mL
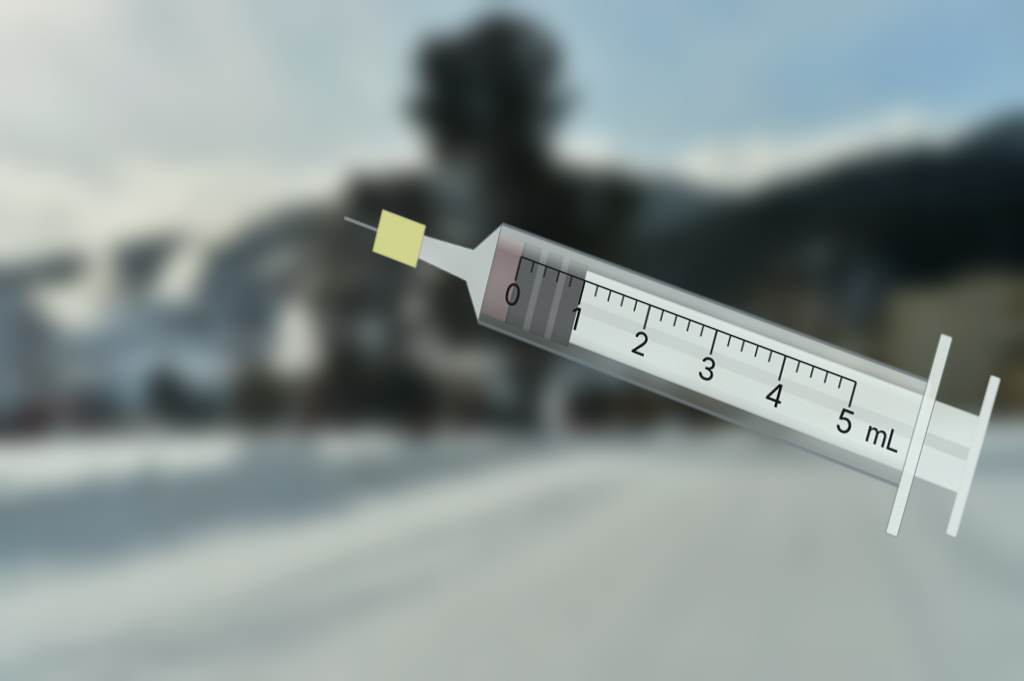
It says 0 mL
